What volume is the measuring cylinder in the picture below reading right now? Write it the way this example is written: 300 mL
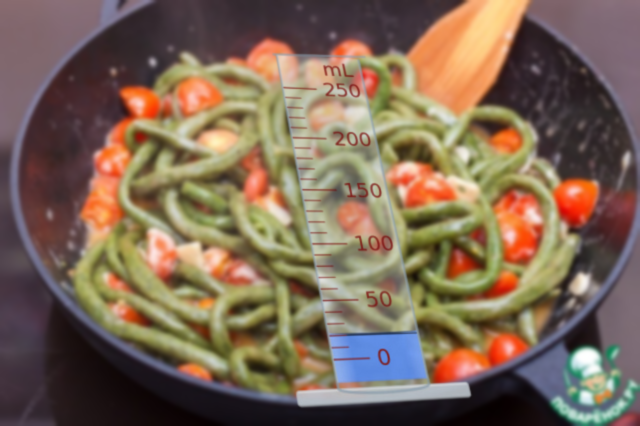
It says 20 mL
